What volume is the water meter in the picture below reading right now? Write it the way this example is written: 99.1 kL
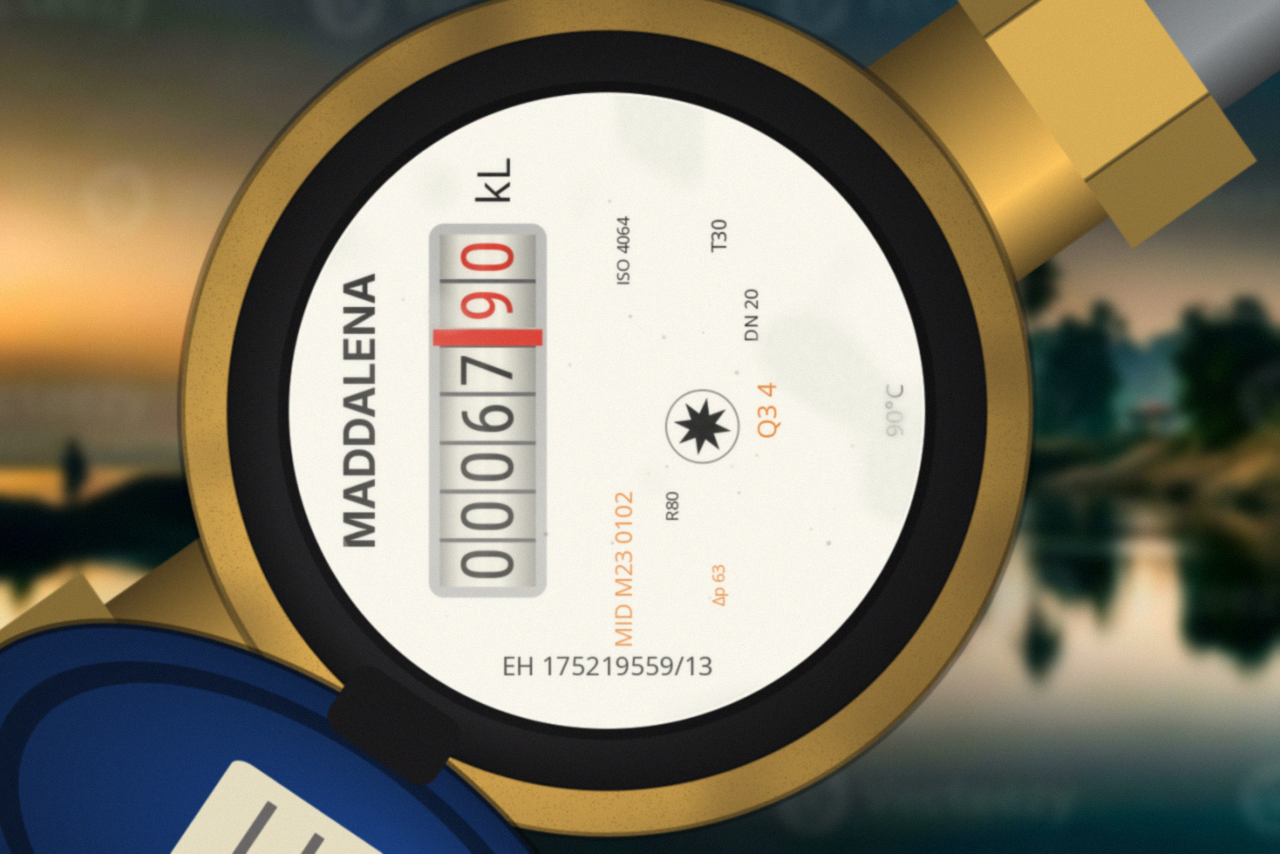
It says 67.90 kL
